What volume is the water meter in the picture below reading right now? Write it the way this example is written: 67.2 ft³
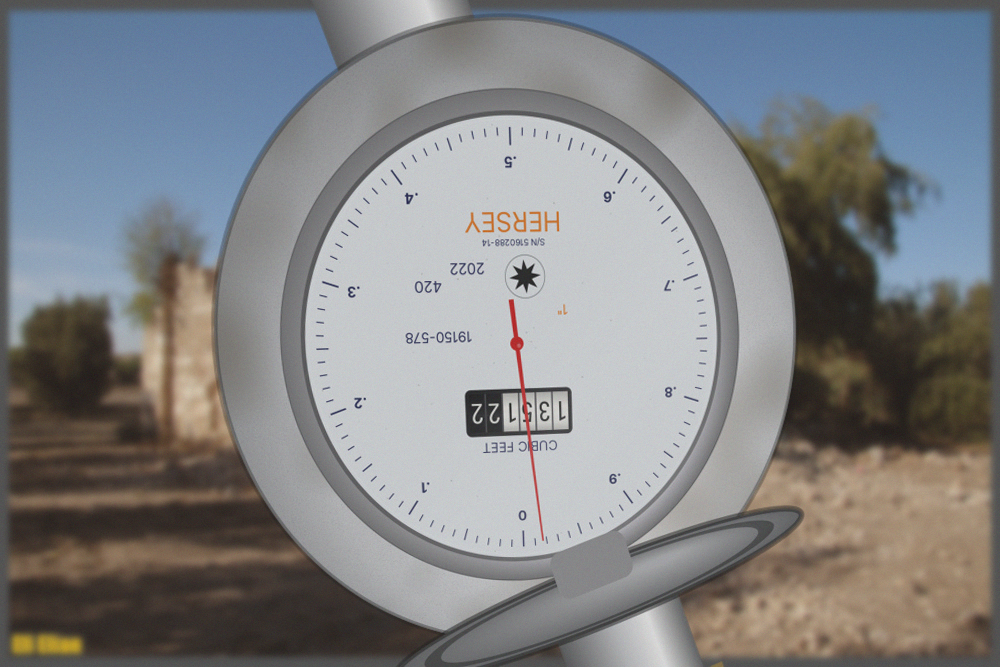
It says 135121.98 ft³
